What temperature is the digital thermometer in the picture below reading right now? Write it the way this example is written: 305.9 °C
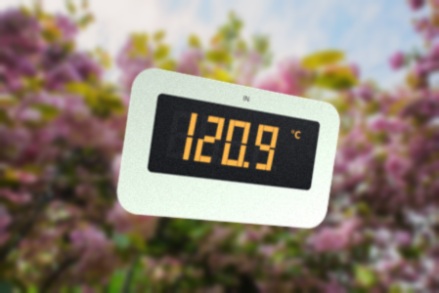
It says 120.9 °C
